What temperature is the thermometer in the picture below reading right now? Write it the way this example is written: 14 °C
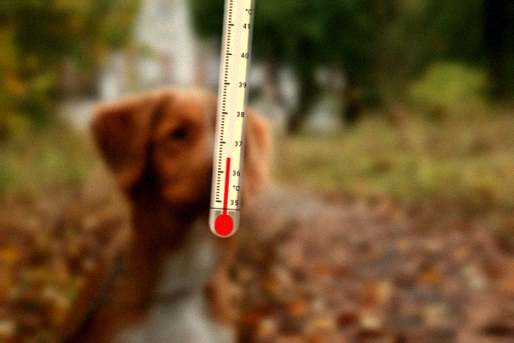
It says 36.5 °C
